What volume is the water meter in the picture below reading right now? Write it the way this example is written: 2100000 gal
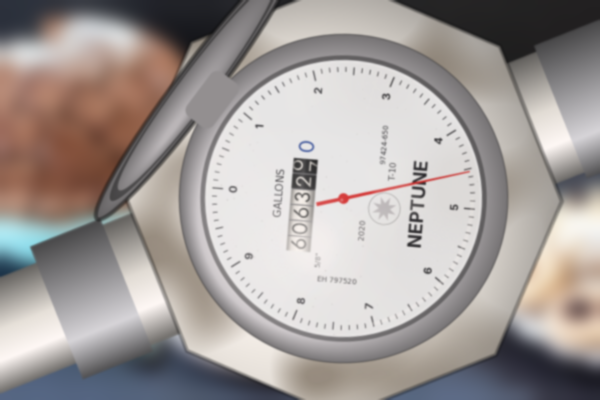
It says 6063264.5 gal
